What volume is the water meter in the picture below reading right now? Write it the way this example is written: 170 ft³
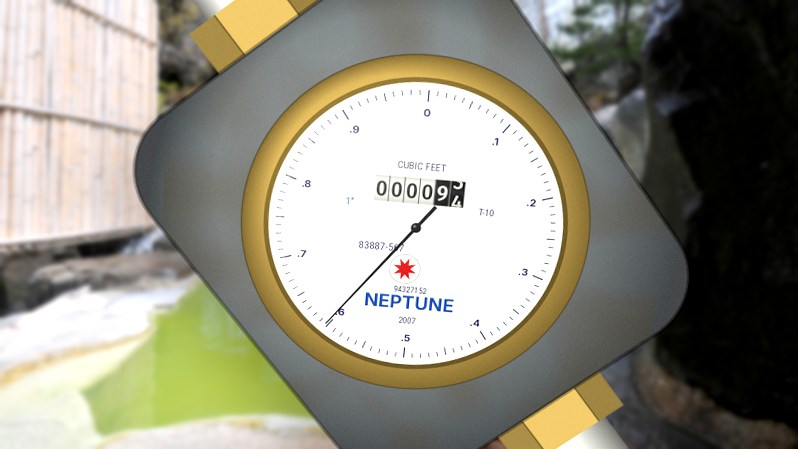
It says 93.60 ft³
